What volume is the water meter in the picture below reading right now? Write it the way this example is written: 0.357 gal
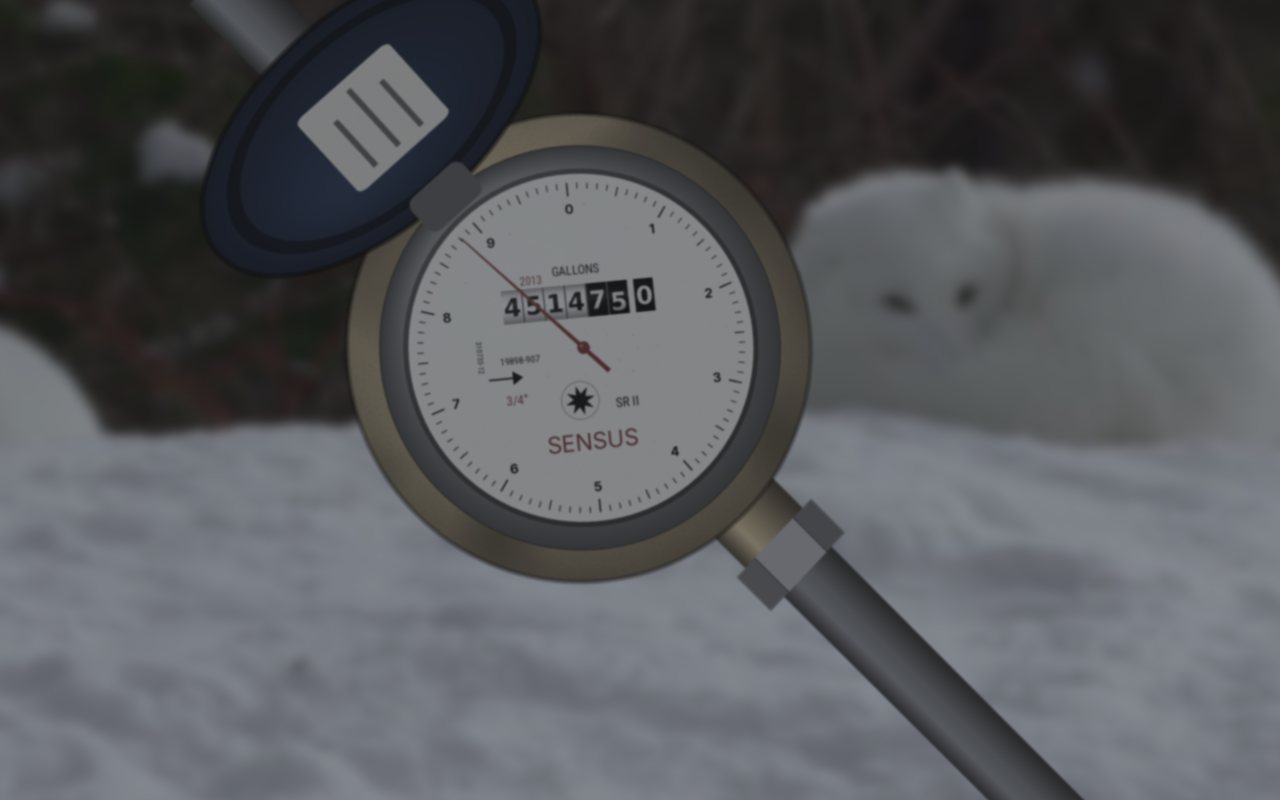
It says 4514748.8 gal
